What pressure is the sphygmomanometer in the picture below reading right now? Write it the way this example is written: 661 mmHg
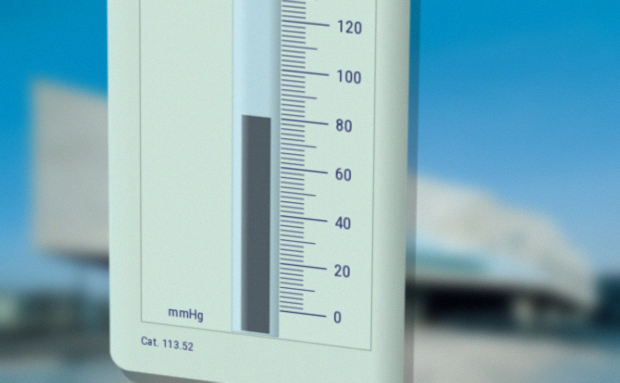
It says 80 mmHg
